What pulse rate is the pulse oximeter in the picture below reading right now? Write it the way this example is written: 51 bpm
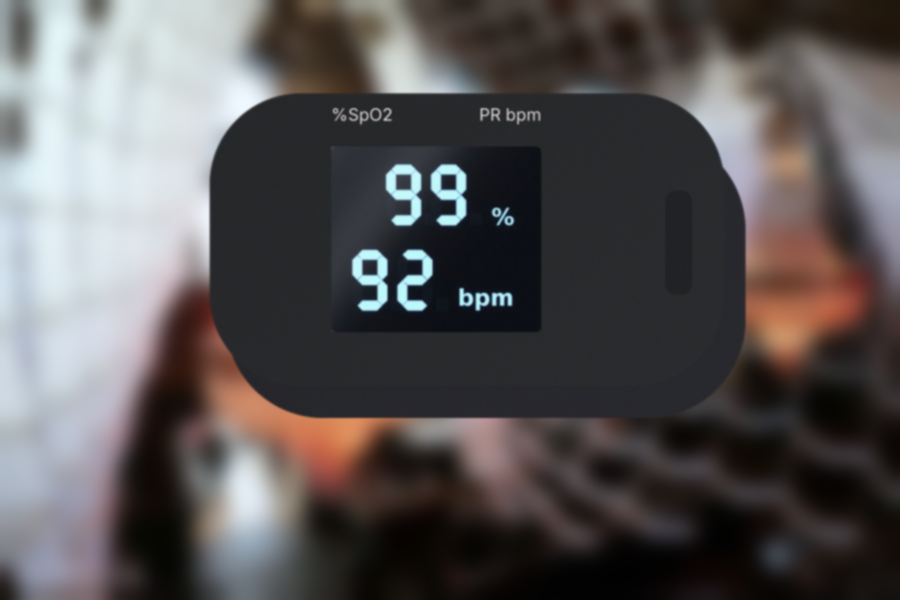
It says 92 bpm
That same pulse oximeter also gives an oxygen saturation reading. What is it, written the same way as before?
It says 99 %
